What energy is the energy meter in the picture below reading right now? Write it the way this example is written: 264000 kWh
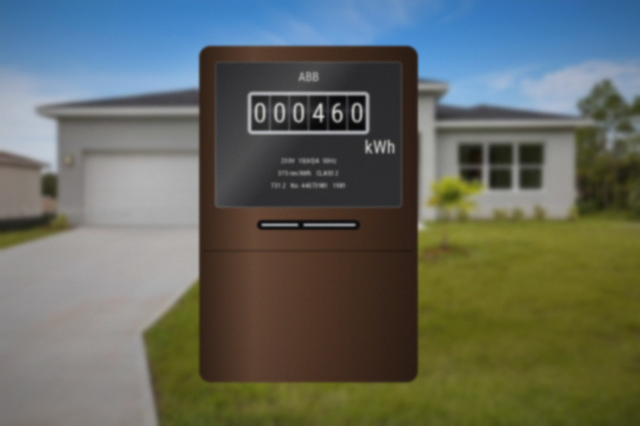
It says 460 kWh
